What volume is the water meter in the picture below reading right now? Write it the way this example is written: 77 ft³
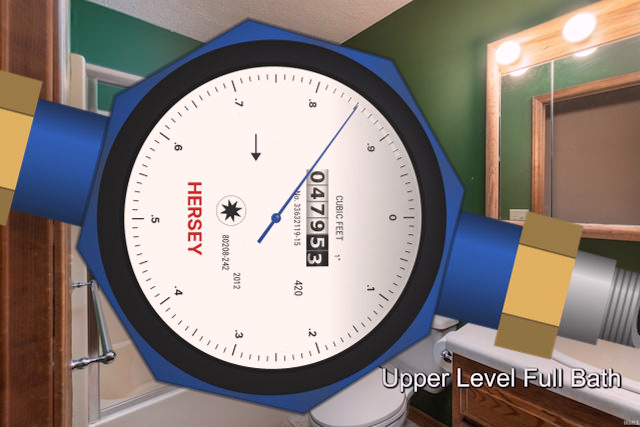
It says 47952.85 ft³
